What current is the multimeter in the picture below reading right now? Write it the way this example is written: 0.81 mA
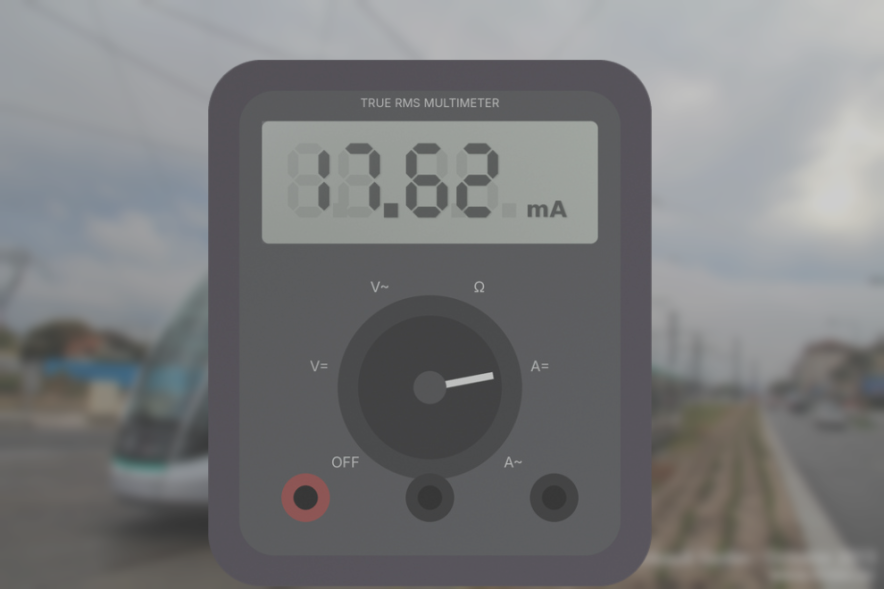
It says 17.62 mA
